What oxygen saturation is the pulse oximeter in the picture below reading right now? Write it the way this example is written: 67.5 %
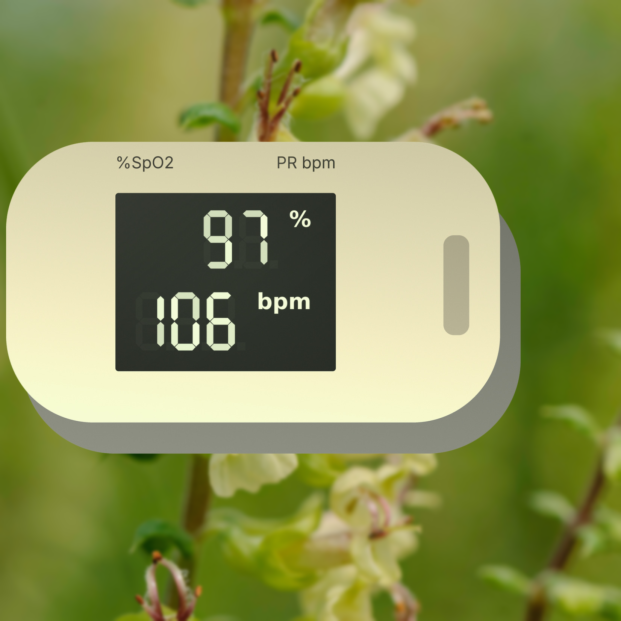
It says 97 %
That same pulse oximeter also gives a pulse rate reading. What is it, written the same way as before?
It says 106 bpm
